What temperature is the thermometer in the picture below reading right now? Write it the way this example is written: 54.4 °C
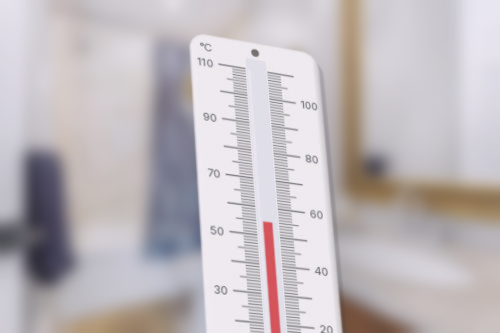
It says 55 °C
